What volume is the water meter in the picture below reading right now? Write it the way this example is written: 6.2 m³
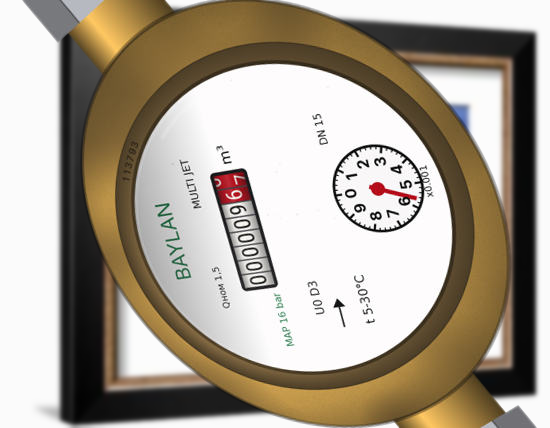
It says 9.665 m³
